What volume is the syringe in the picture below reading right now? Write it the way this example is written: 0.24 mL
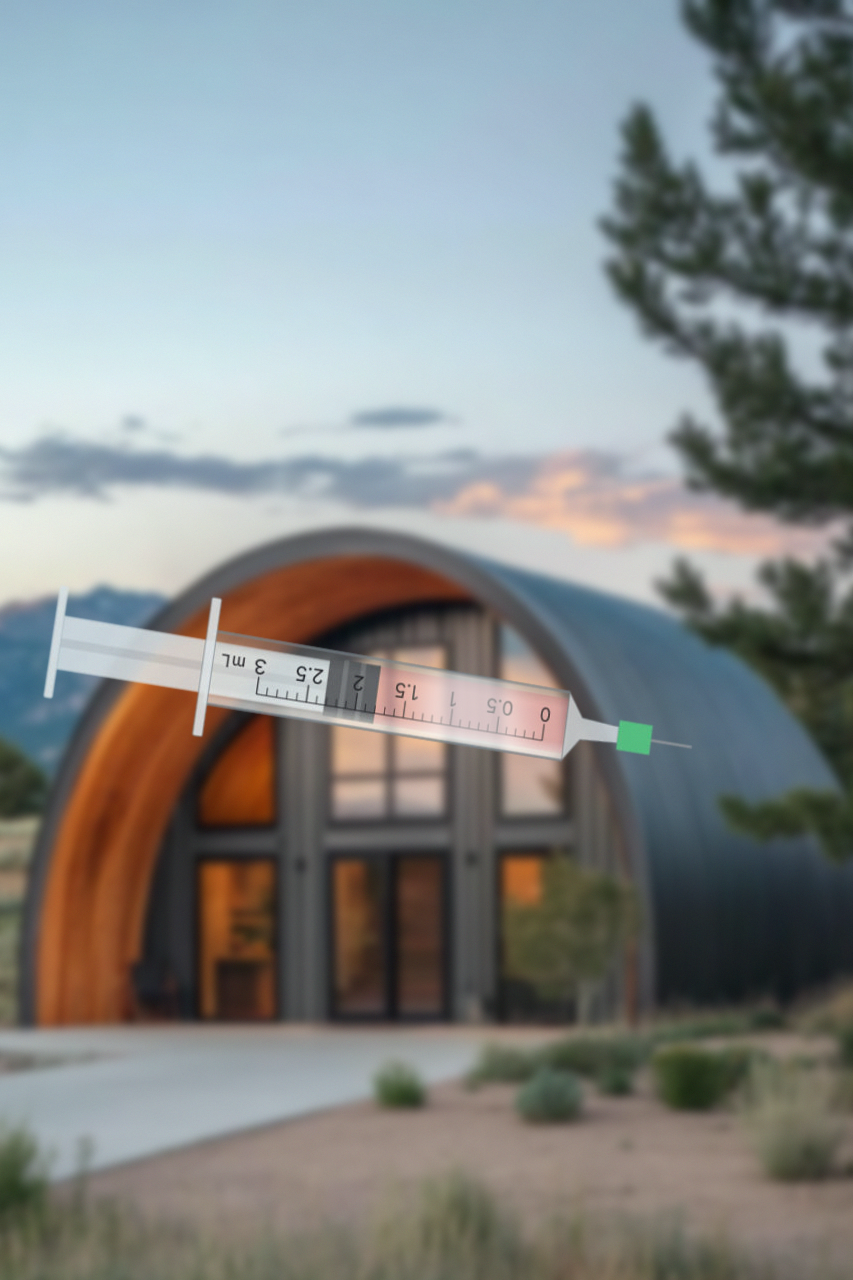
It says 1.8 mL
